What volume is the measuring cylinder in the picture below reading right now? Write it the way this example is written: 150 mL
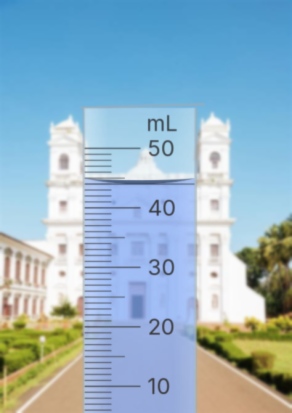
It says 44 mL
